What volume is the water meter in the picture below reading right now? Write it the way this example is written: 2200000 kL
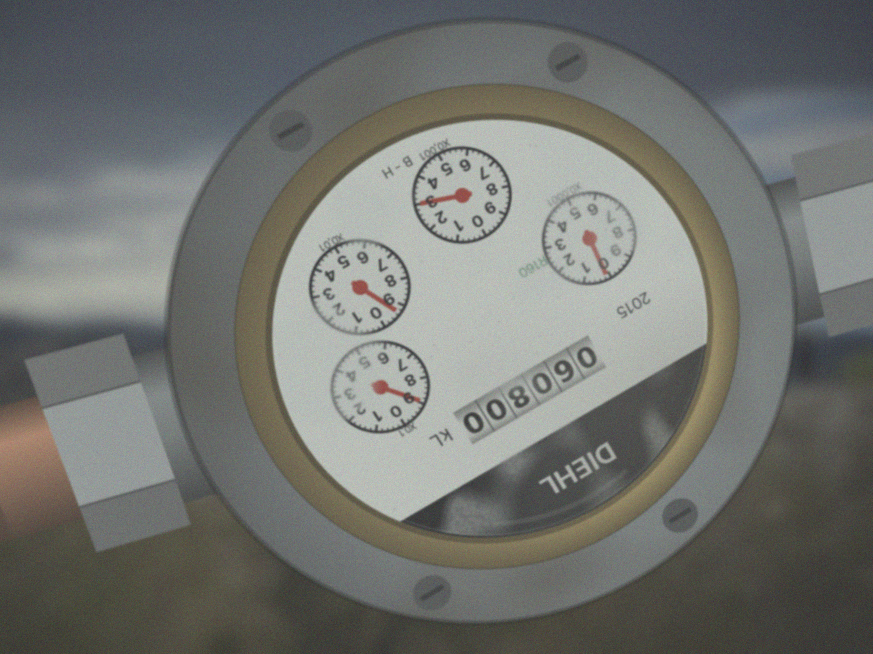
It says 60800.8930 kL
